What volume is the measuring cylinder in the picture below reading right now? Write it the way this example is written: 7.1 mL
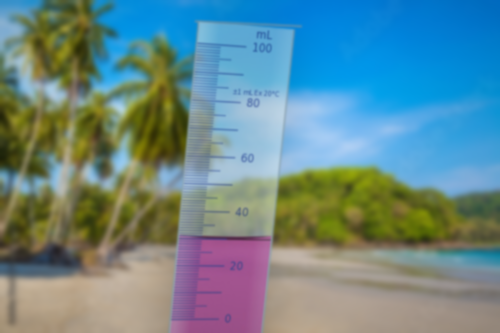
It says 30 mL
